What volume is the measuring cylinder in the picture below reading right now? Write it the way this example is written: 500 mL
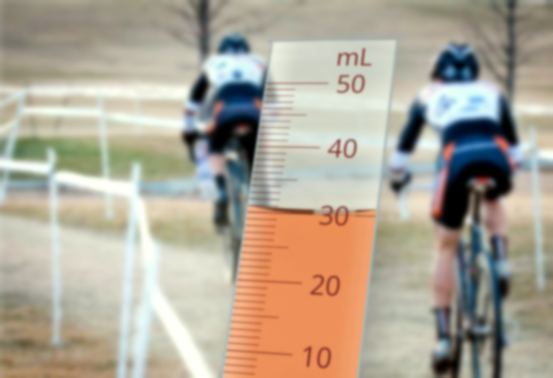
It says 30 mL
